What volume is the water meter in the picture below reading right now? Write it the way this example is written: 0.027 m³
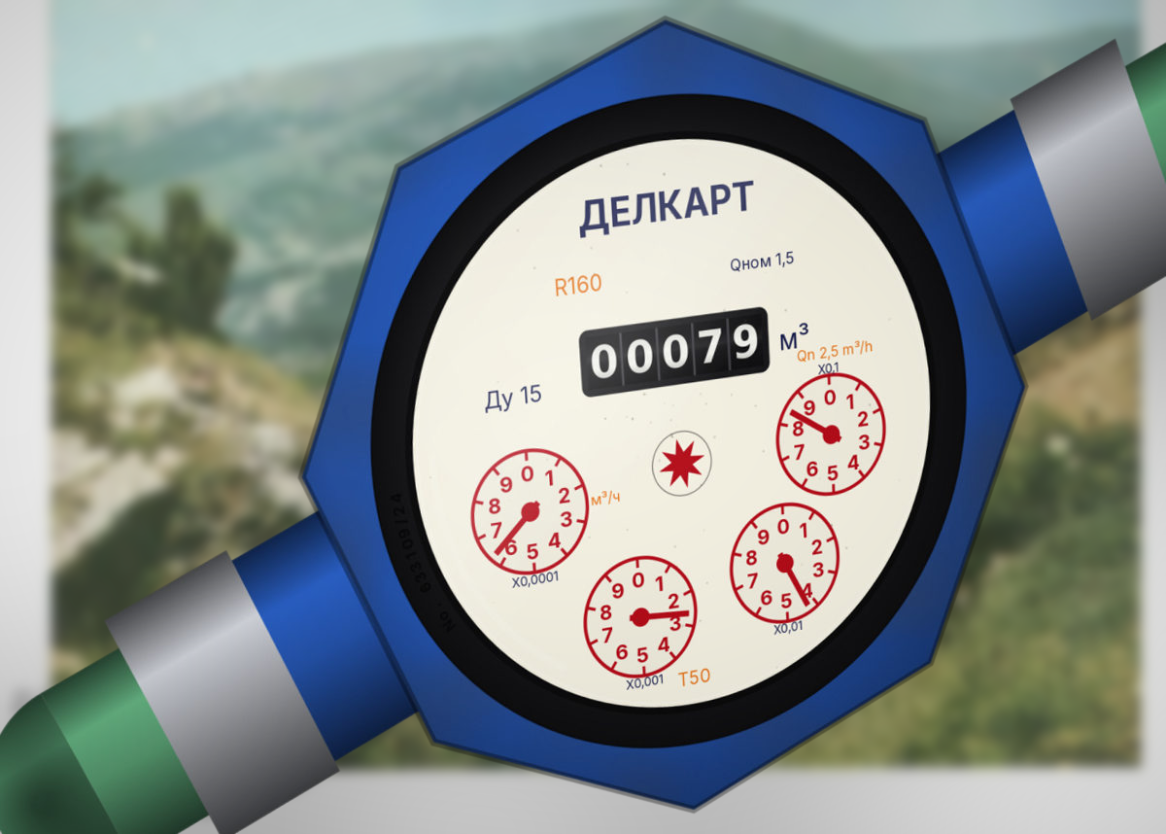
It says 79.8426 m³
